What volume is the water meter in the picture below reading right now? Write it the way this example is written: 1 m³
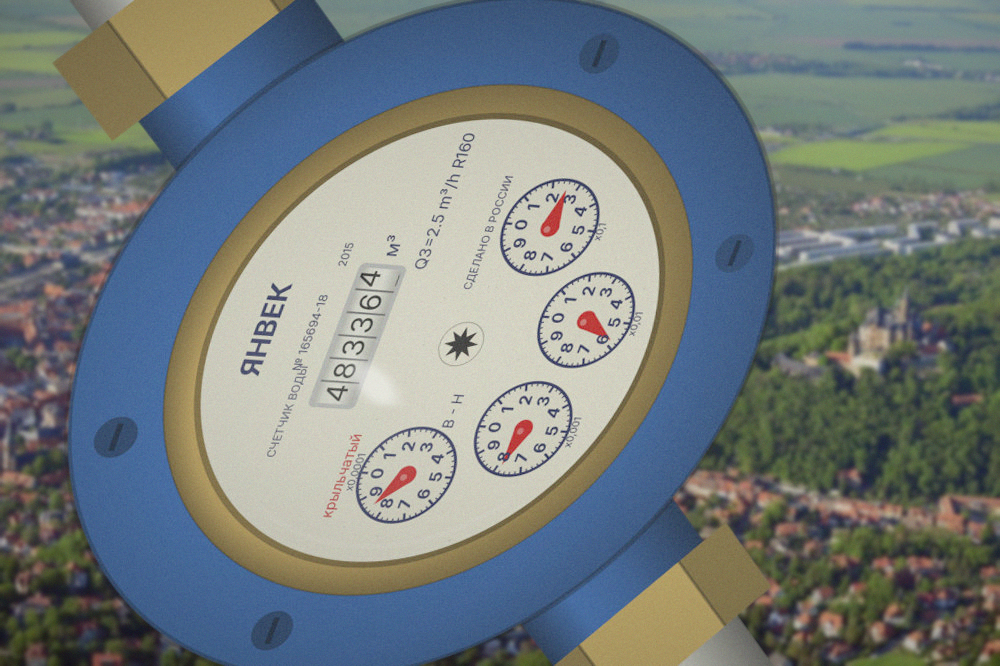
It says 483364.2578 m³
